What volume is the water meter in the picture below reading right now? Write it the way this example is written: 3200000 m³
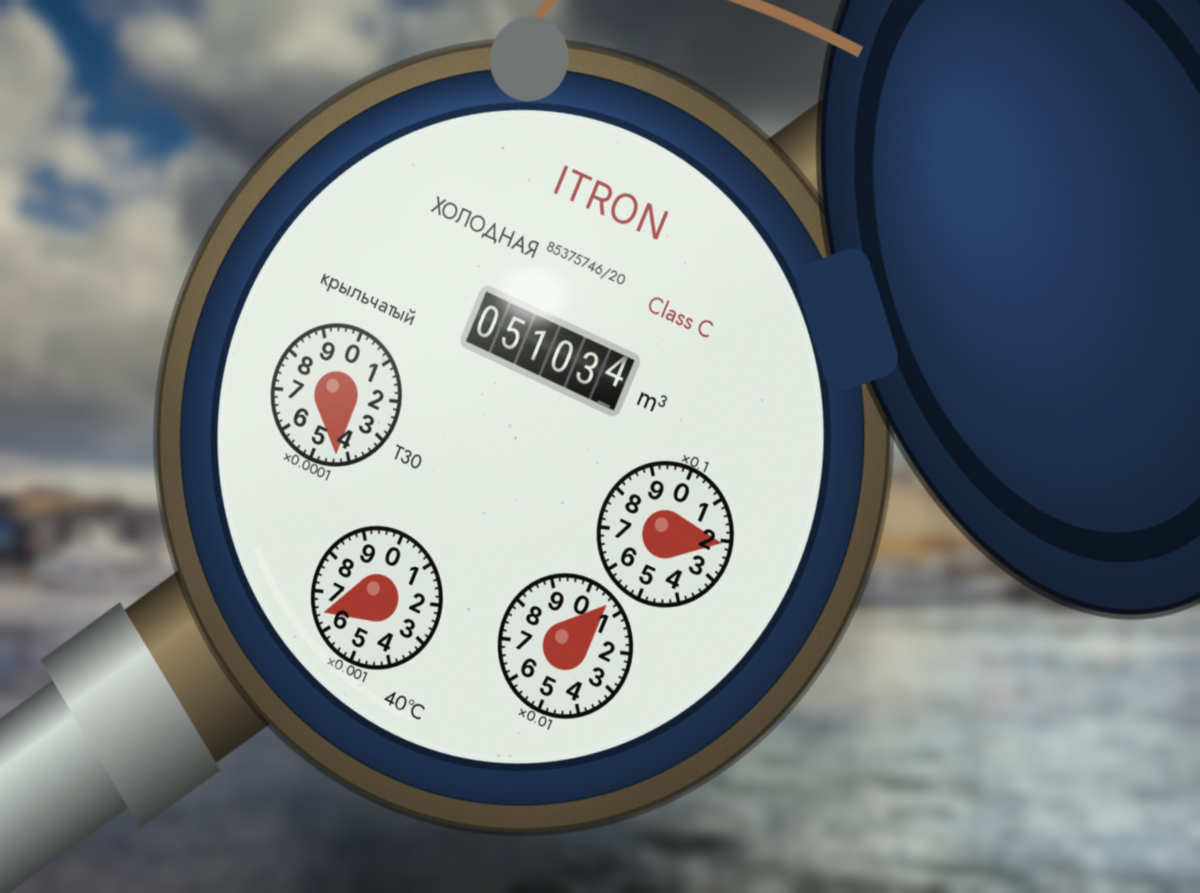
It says 51034.2064 m³
